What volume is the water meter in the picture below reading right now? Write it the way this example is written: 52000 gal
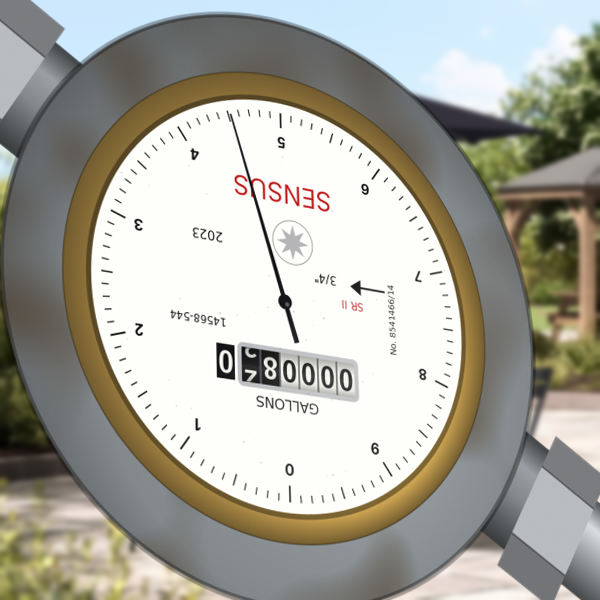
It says 824.5 gal
